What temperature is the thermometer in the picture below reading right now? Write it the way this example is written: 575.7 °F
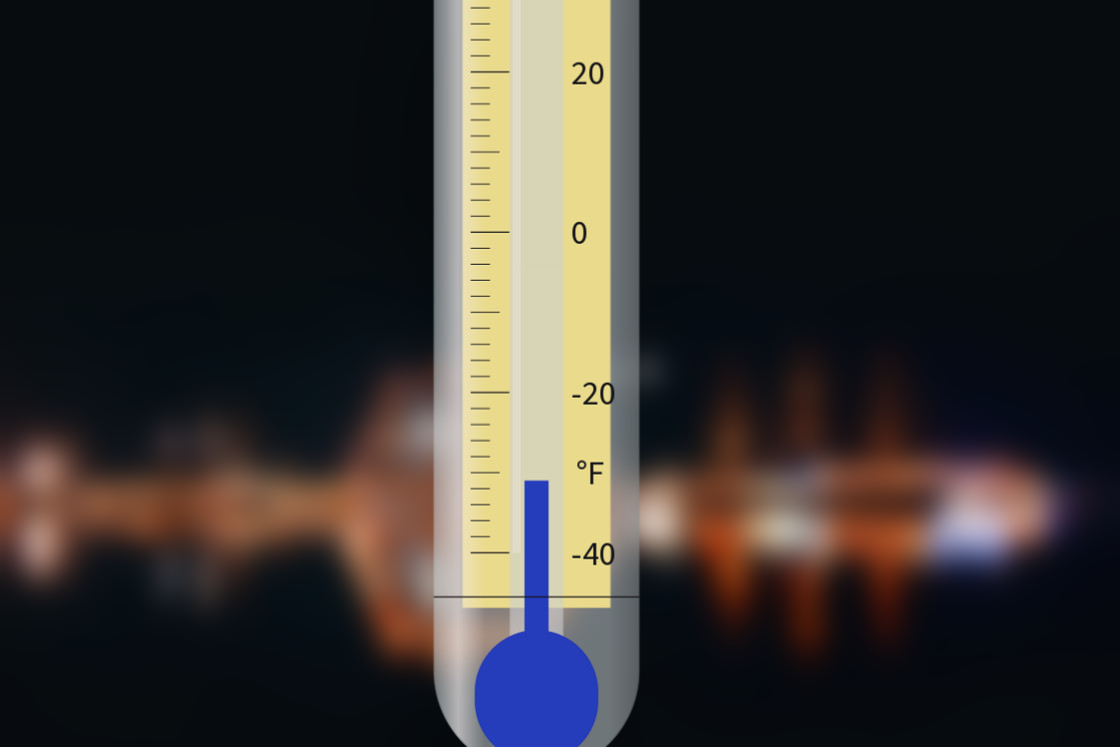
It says -31 °F
